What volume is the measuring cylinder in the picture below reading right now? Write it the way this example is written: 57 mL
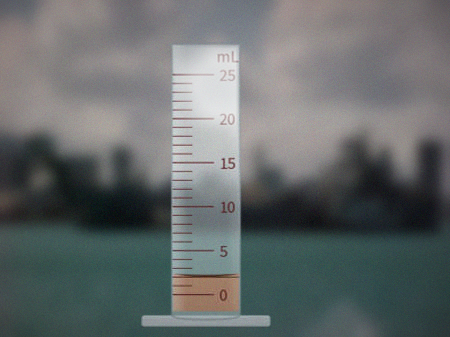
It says 2 mL
